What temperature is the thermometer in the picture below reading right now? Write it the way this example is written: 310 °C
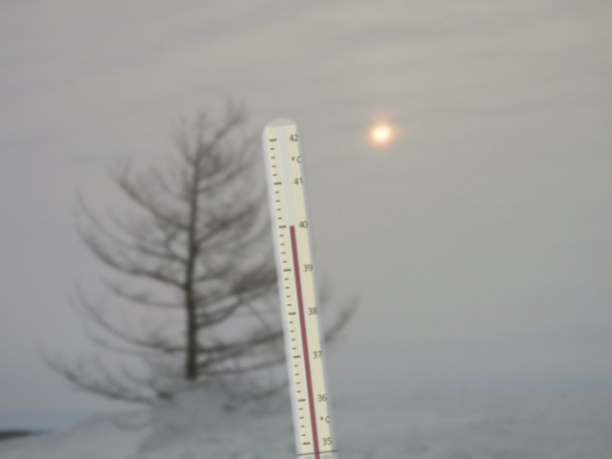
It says 40 °C
